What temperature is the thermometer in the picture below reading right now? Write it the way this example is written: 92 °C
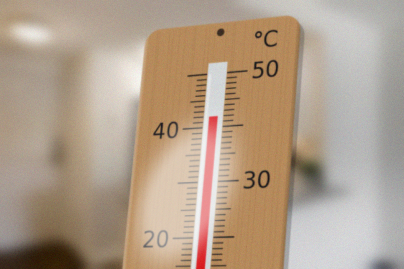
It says 42 °C
